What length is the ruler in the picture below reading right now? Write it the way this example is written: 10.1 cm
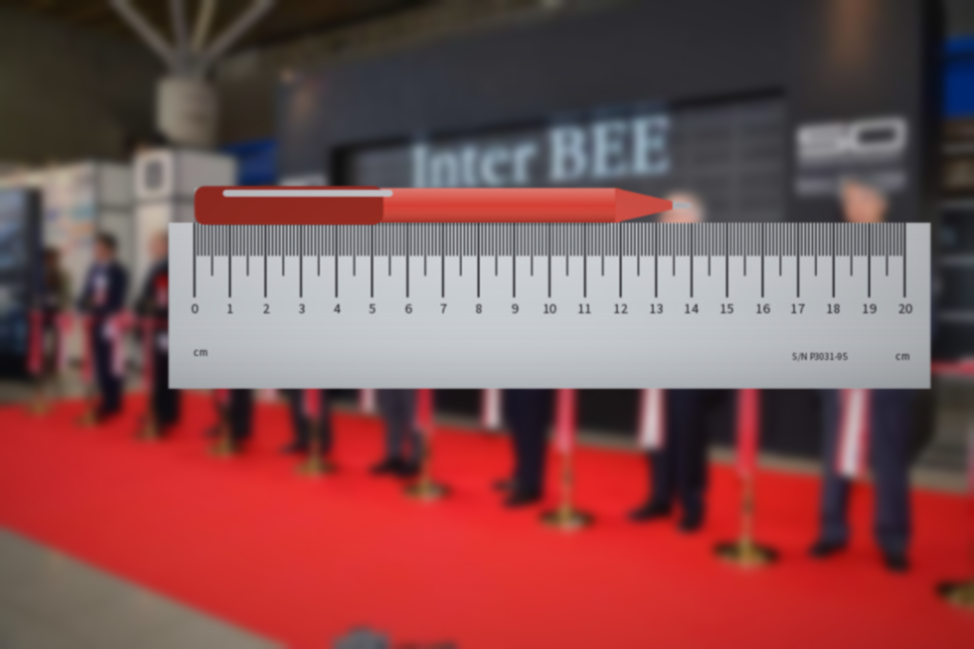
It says 14 cm
